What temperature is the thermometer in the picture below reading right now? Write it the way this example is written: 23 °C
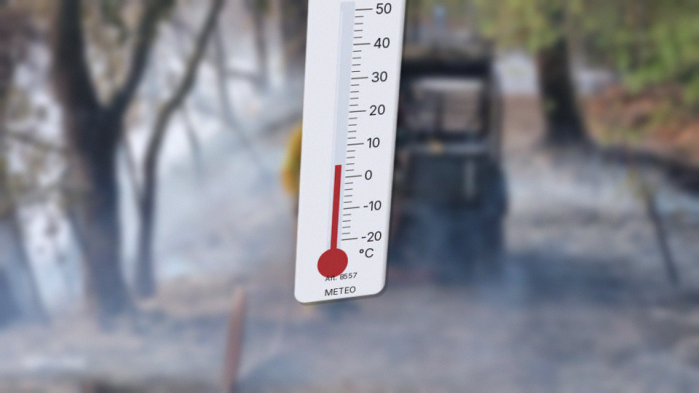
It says 4 °C
